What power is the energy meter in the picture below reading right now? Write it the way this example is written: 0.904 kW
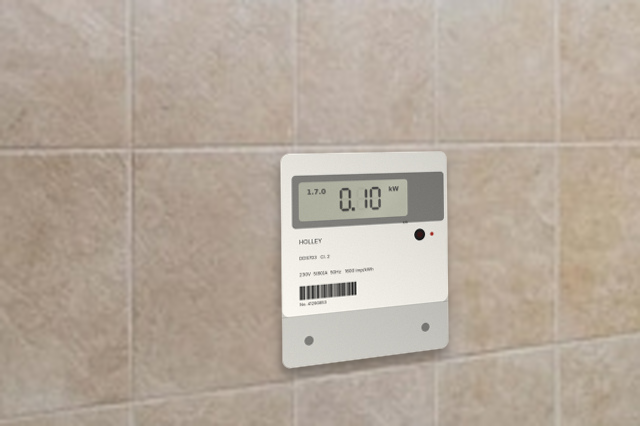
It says 0.10 kW
